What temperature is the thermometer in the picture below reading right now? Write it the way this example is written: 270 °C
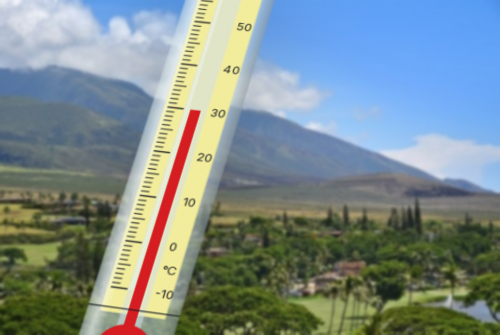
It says 30 °C
